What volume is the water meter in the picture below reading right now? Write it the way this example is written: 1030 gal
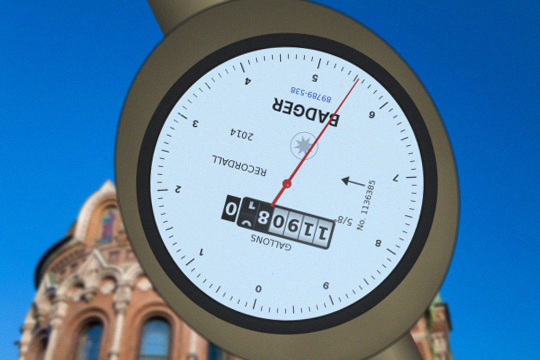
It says 1190805.5 gal
